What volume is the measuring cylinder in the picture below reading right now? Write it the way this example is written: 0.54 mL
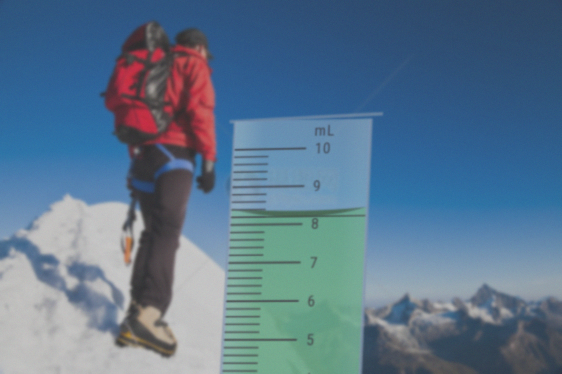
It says 8.2 mL
